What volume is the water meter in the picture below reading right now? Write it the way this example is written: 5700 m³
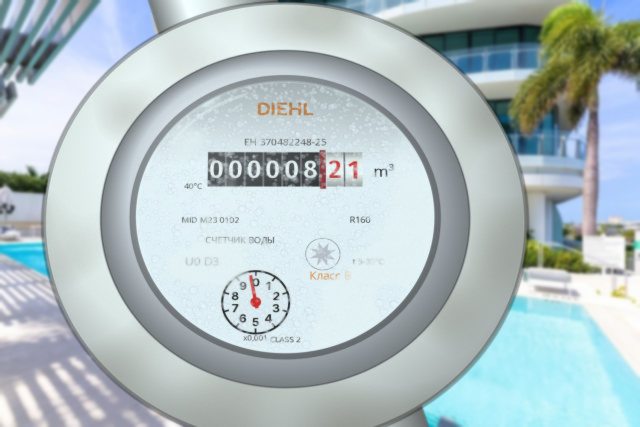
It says 8.209 m³
